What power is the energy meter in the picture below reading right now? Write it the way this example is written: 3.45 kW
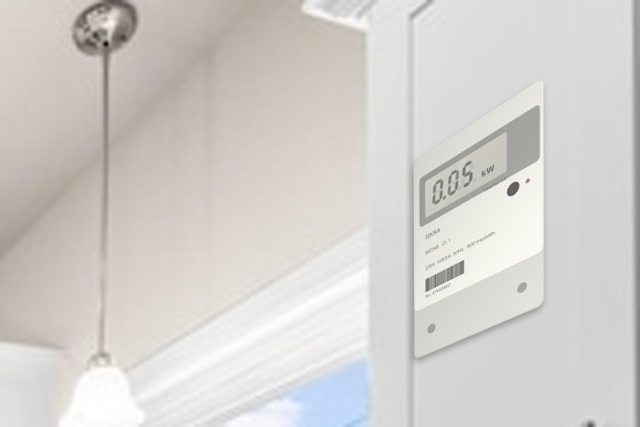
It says 0.05 kW
